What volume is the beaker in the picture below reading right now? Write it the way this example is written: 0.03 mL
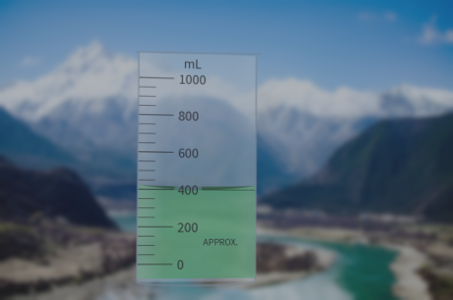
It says 400 mL
